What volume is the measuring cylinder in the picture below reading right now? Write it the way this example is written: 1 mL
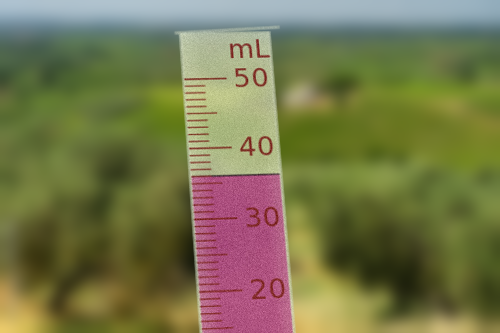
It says 36 mL
